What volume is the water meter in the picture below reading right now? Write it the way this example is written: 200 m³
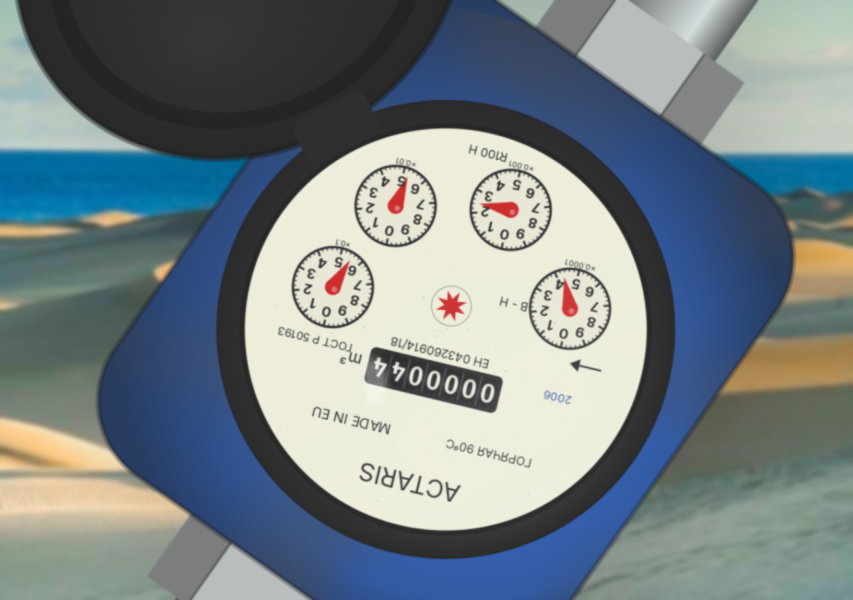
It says 44.5524 m³
